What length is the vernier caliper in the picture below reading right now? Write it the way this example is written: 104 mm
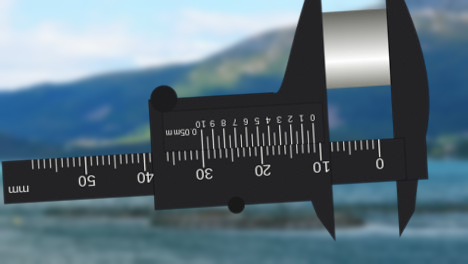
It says 11.0 mm
